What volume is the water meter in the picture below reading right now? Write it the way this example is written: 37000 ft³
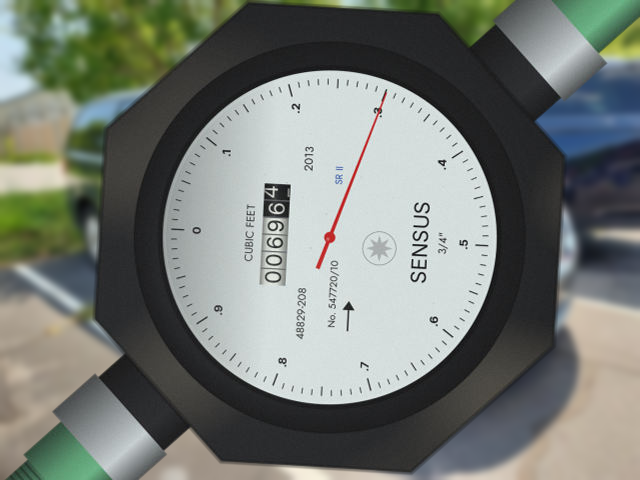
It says 6964.30 ft³
